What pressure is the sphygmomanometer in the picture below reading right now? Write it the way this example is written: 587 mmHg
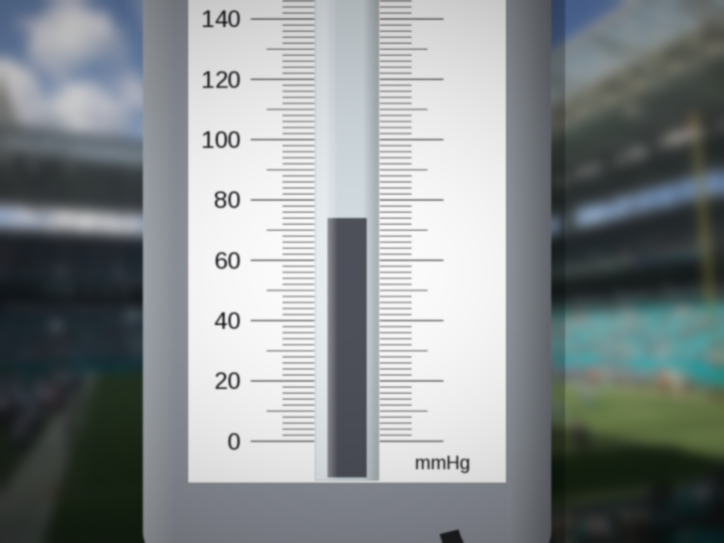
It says 74 mmHg
